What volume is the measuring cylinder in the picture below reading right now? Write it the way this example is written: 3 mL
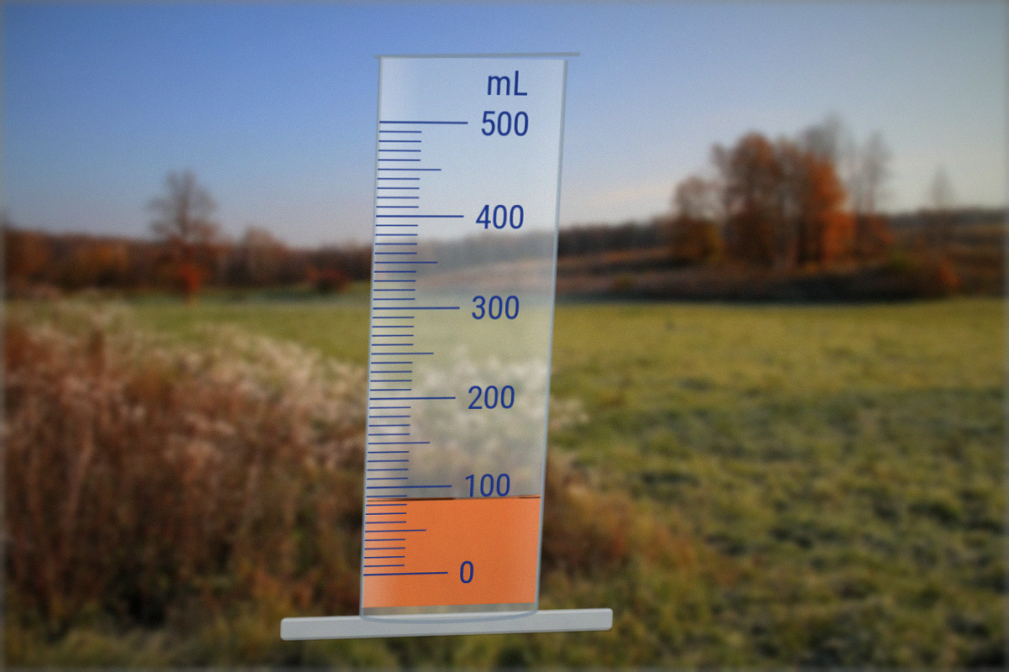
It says 85 mL
